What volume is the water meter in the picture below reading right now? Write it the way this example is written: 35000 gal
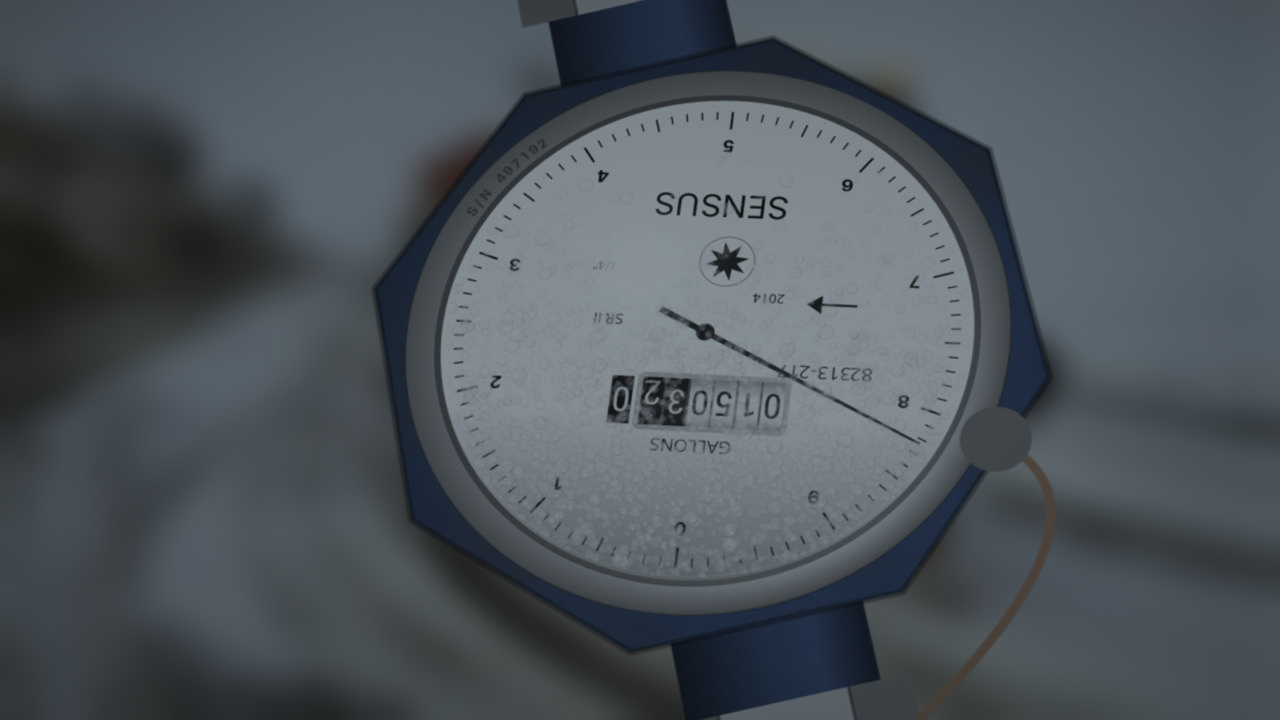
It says 150318.2 gal
